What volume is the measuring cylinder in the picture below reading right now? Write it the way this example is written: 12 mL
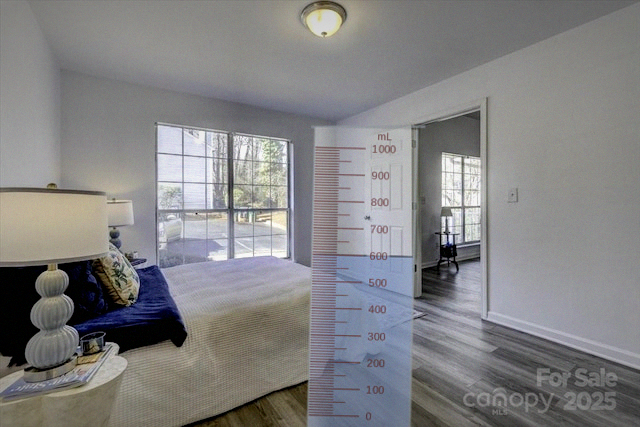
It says 600 mL
